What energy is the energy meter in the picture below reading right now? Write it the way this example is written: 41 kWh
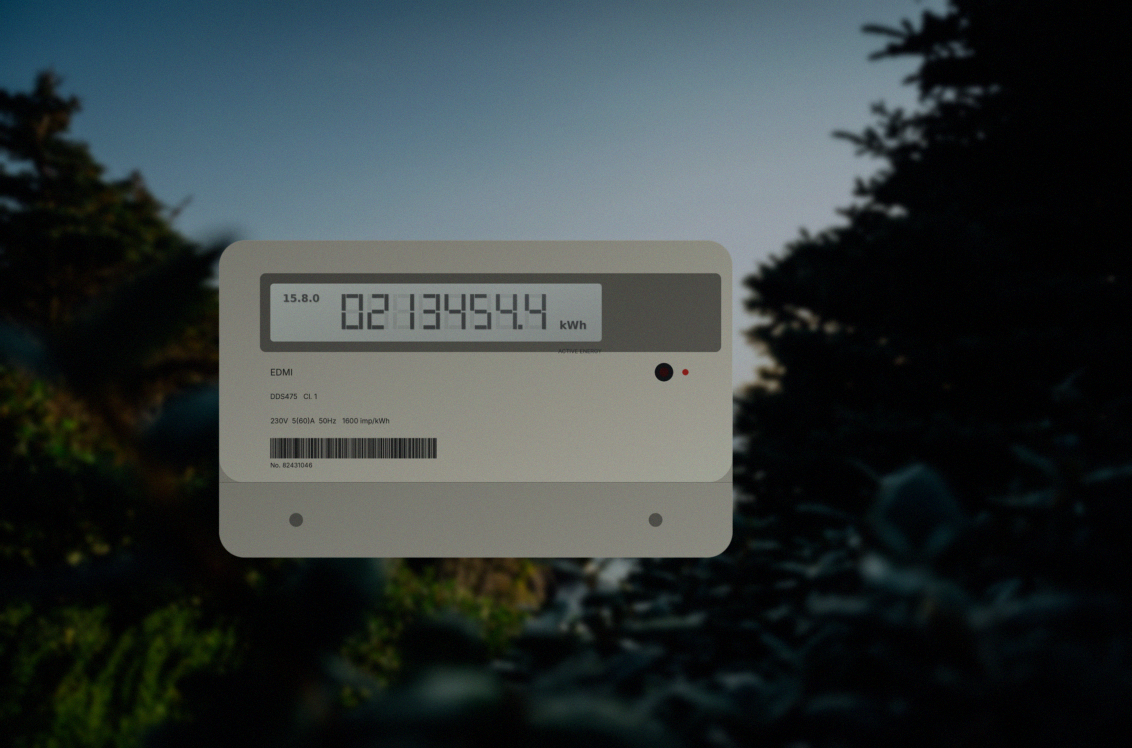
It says 213454.4 kWh
